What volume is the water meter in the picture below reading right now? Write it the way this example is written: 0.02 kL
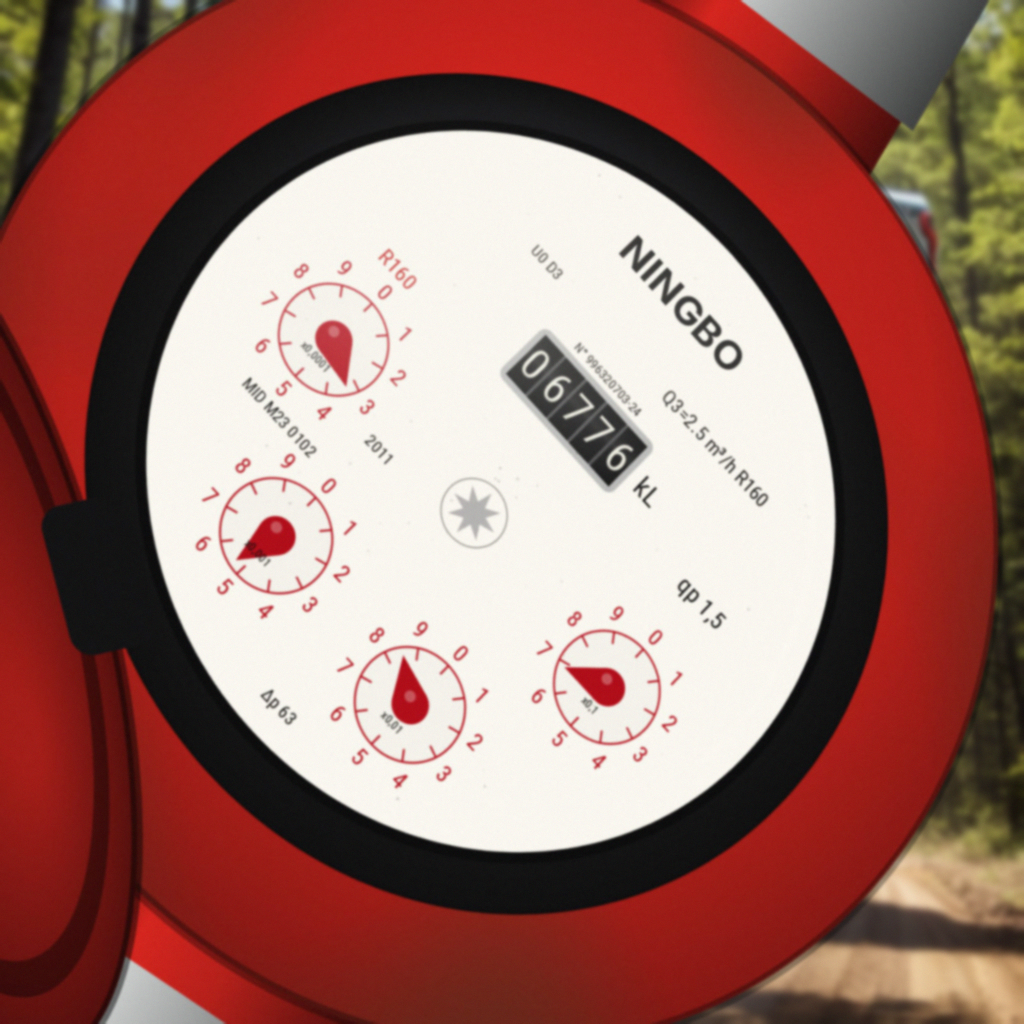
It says 6776.6853 kL
